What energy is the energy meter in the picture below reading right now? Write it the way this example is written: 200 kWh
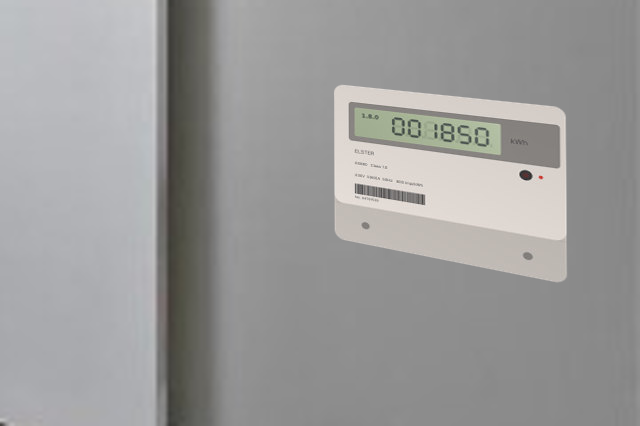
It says 1850 kWh
